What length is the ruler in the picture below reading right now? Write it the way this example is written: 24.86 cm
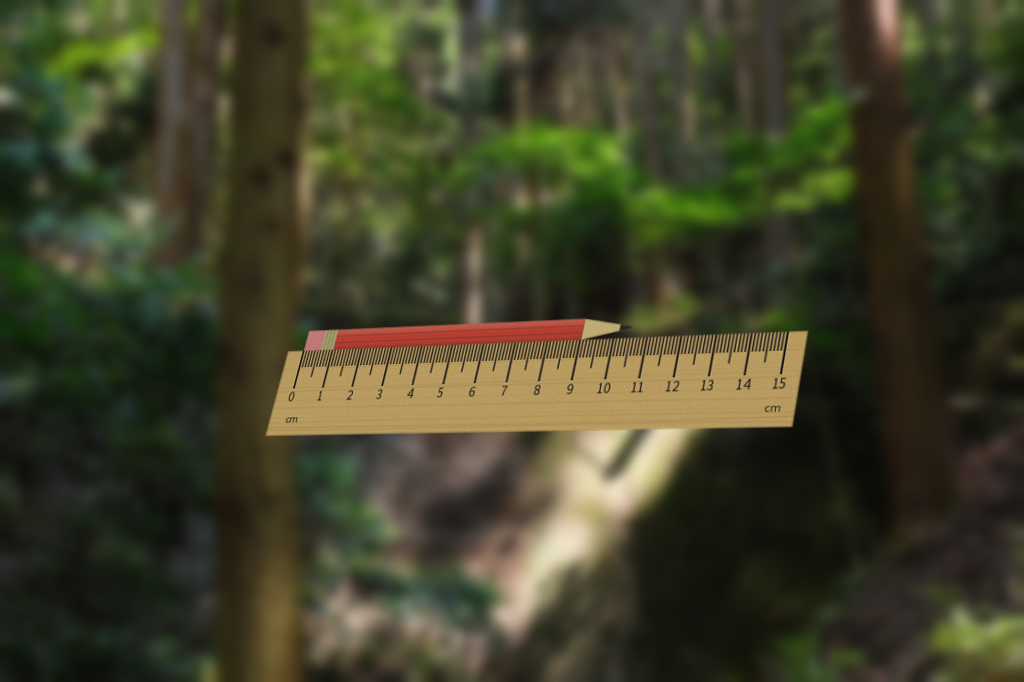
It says 10.5 cm
